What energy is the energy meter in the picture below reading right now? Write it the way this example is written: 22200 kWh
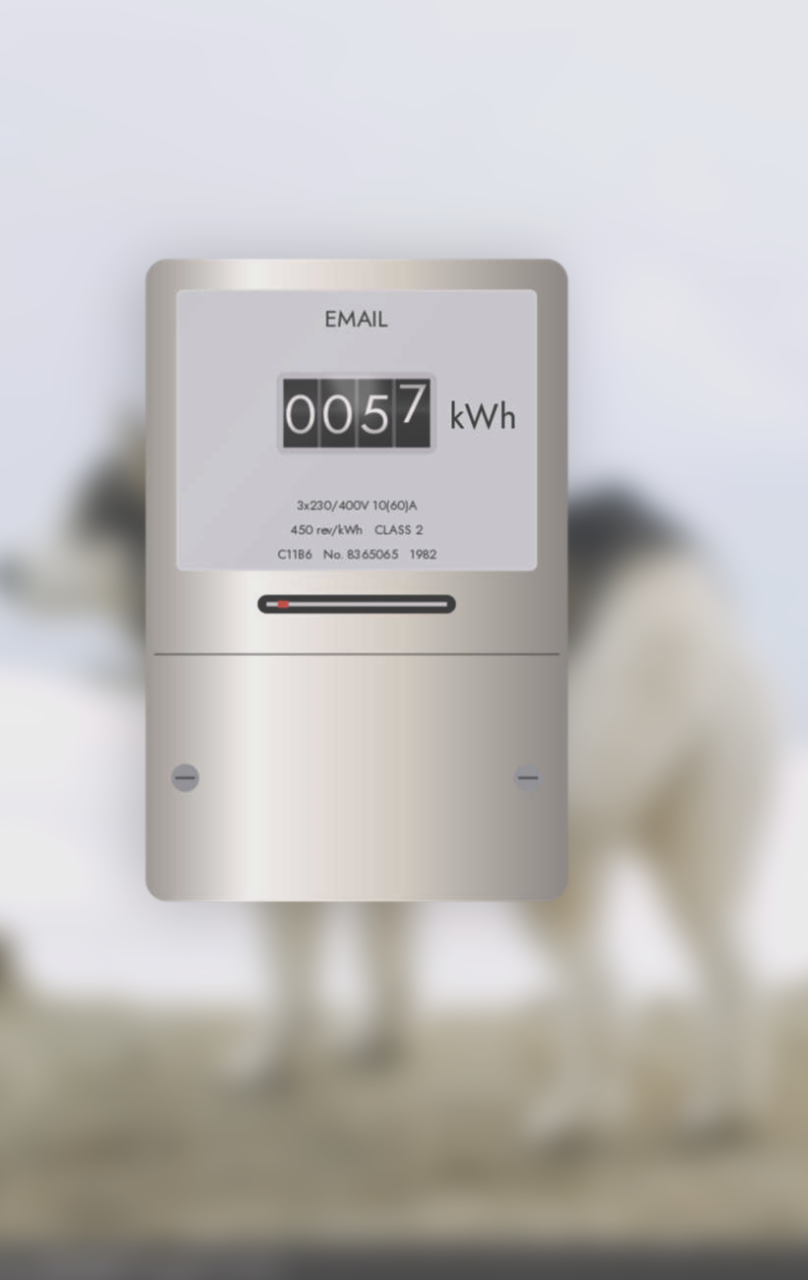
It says 57 kWh
